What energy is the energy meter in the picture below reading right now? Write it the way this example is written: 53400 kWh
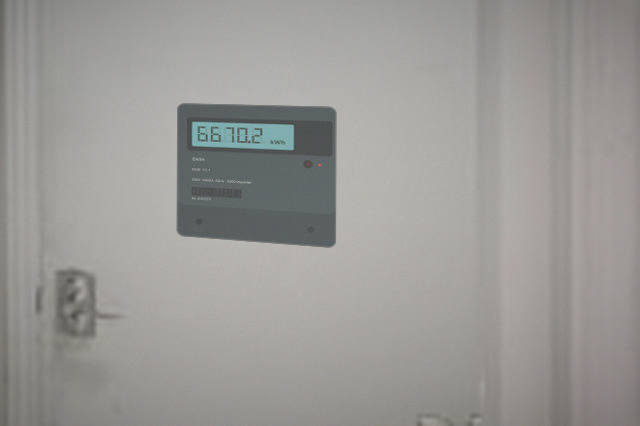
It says 6670.2 kWh
